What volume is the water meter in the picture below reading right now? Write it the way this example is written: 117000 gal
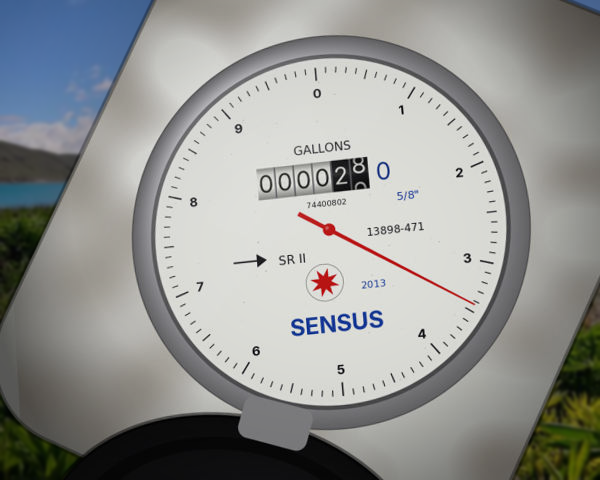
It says 283.4 gal
